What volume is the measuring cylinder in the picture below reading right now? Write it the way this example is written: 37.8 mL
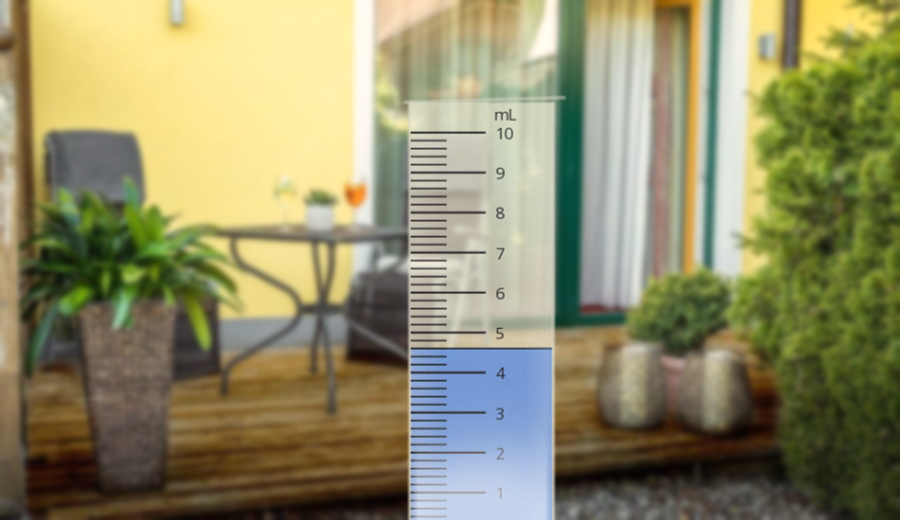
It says 4.6 mL
